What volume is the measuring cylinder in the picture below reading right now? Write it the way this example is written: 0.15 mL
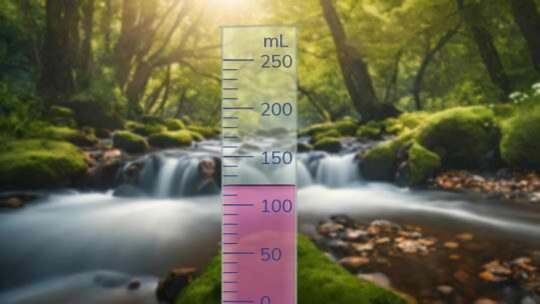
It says 120 mL
